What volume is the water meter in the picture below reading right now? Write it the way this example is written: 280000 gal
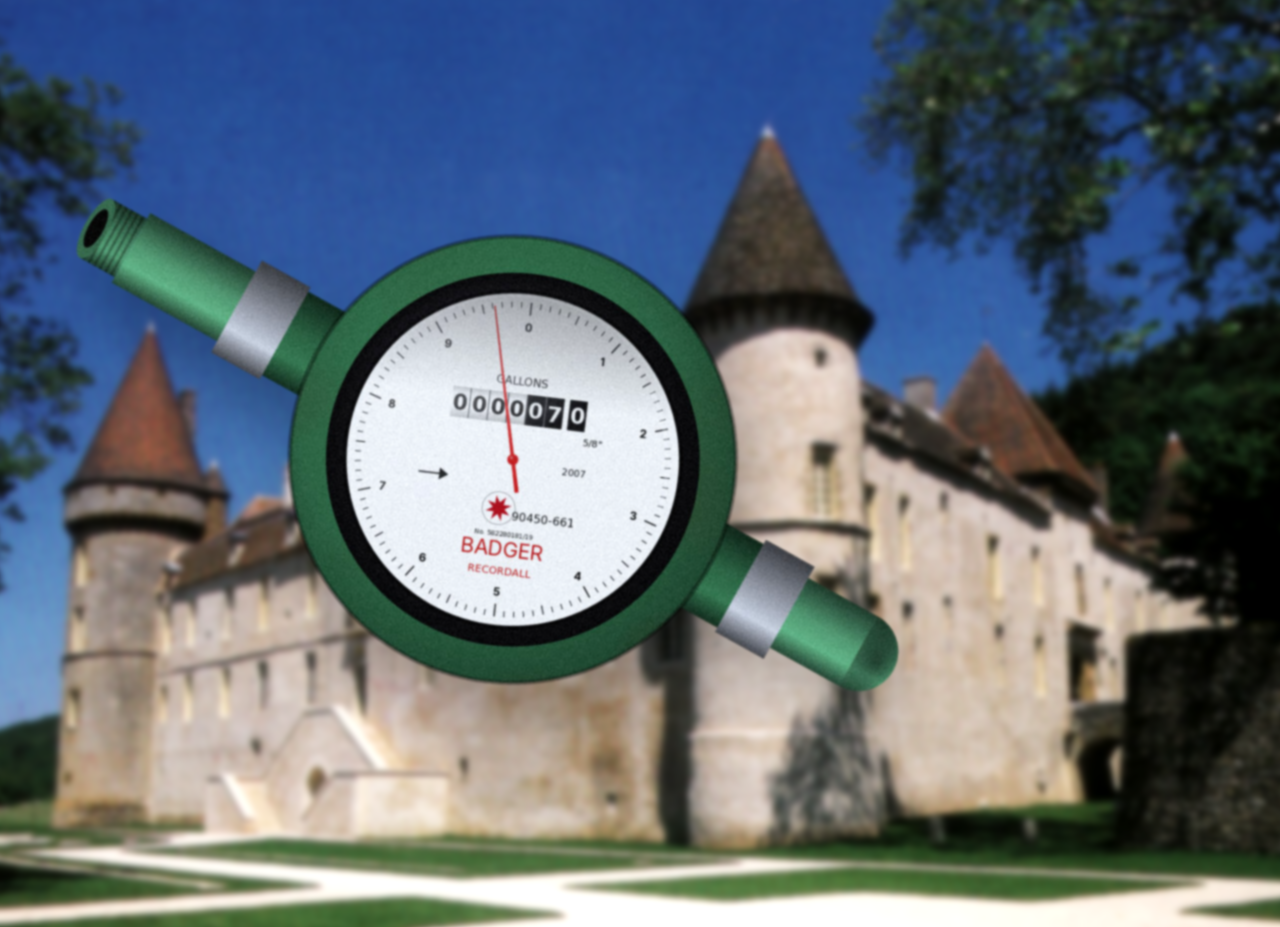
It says 69.6 gal
